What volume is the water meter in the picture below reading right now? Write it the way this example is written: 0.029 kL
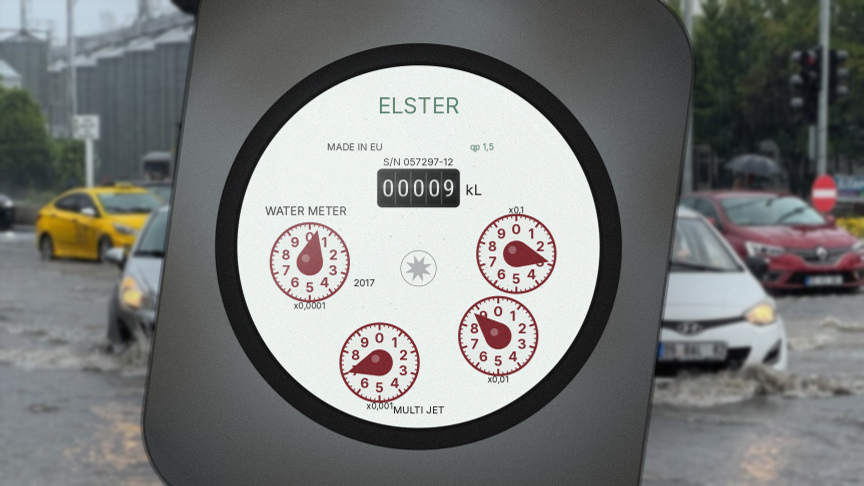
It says 9.2870 kL
